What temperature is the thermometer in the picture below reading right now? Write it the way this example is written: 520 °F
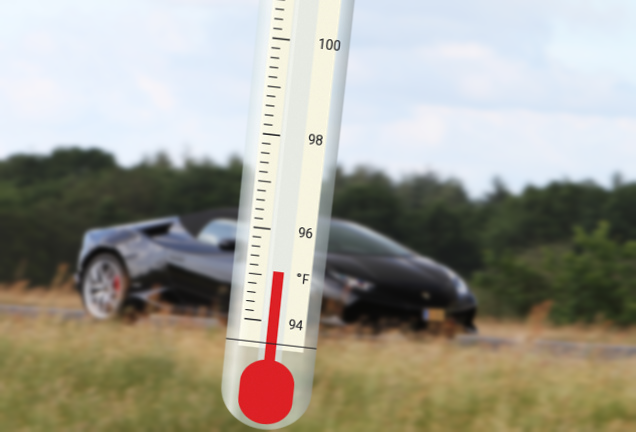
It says 95.1 °F
